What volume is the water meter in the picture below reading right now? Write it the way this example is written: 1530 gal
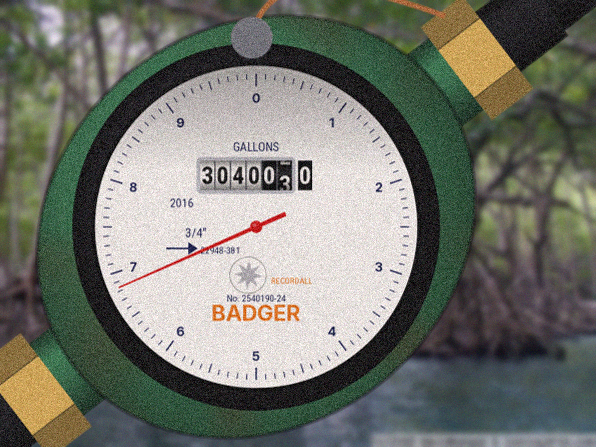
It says 3040026.8 gal
